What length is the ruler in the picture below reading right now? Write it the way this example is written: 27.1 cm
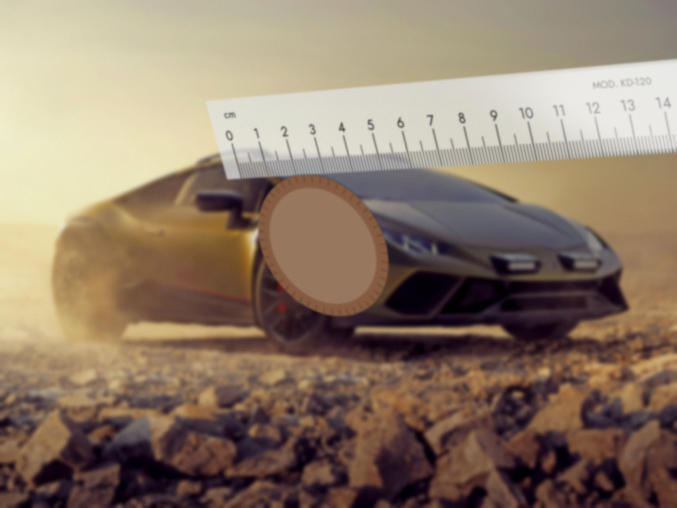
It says 4.5 cm
